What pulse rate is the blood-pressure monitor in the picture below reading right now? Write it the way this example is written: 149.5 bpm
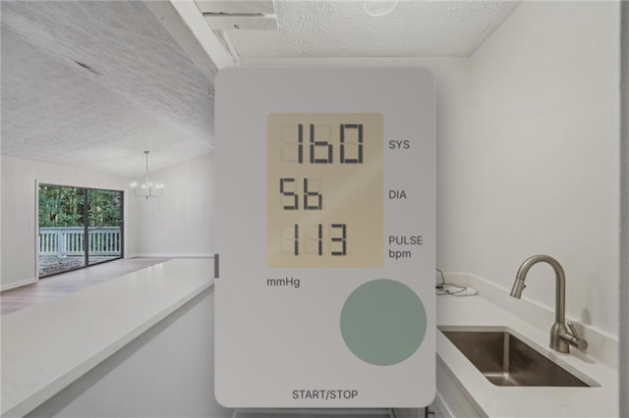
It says 113 bpm
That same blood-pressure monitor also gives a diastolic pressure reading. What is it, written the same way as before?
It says 56 mmHg
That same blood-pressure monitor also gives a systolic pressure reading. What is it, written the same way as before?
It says 160 mmHg
